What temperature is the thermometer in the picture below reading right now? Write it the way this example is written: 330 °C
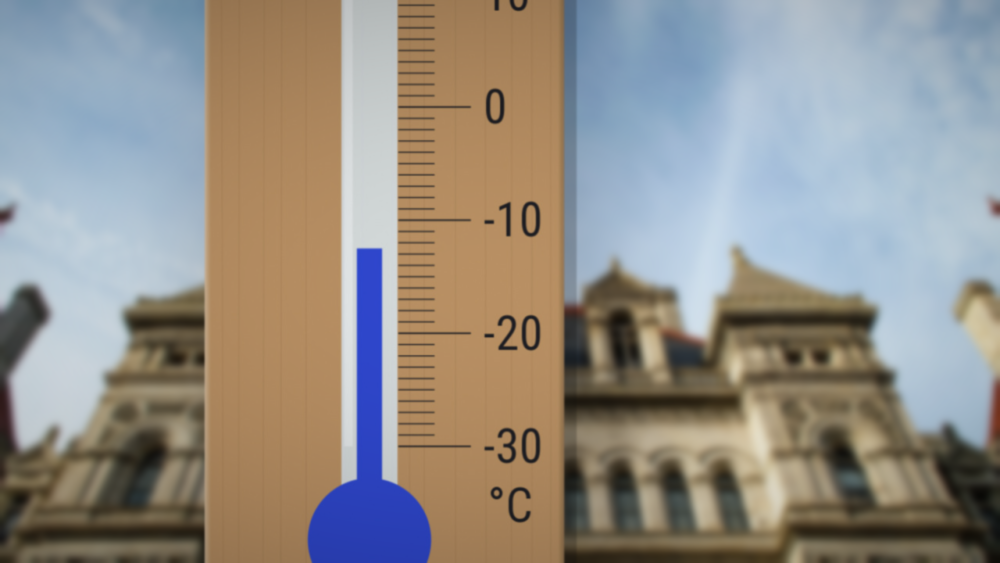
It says -12.5 °C
